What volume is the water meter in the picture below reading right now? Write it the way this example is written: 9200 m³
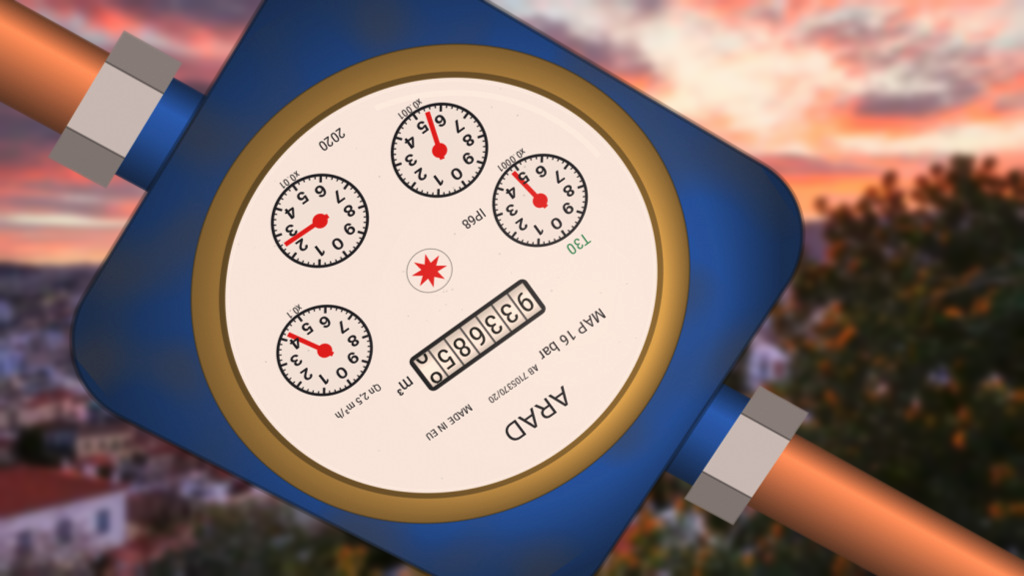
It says 9336858.4254 m³
